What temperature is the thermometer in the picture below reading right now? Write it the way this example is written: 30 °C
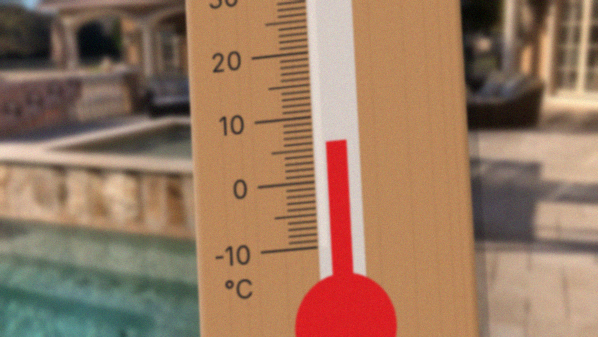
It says 6 °C
